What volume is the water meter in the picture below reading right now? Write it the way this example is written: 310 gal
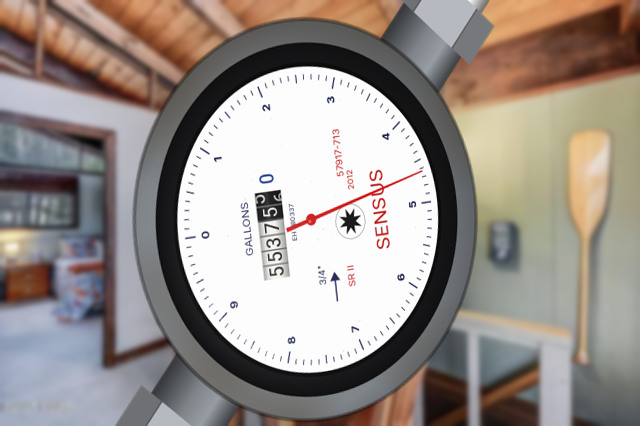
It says 5537554.6 gal
